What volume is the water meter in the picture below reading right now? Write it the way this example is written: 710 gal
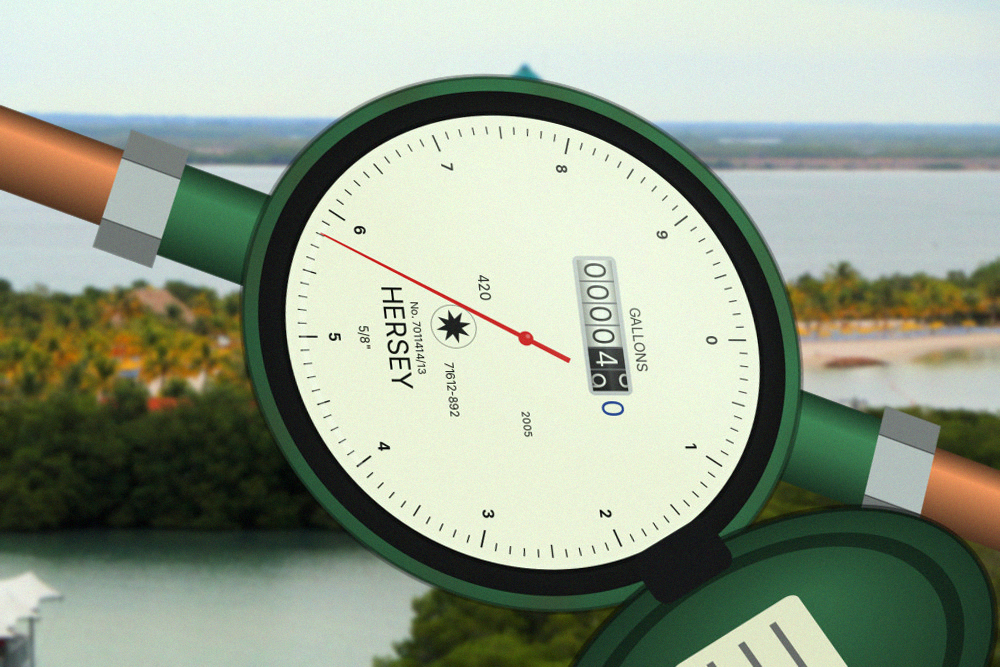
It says 485.8 gal
